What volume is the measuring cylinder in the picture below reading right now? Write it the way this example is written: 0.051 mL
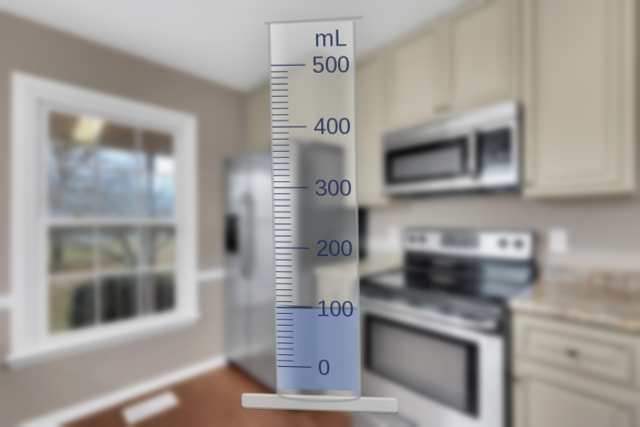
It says 100 mL
